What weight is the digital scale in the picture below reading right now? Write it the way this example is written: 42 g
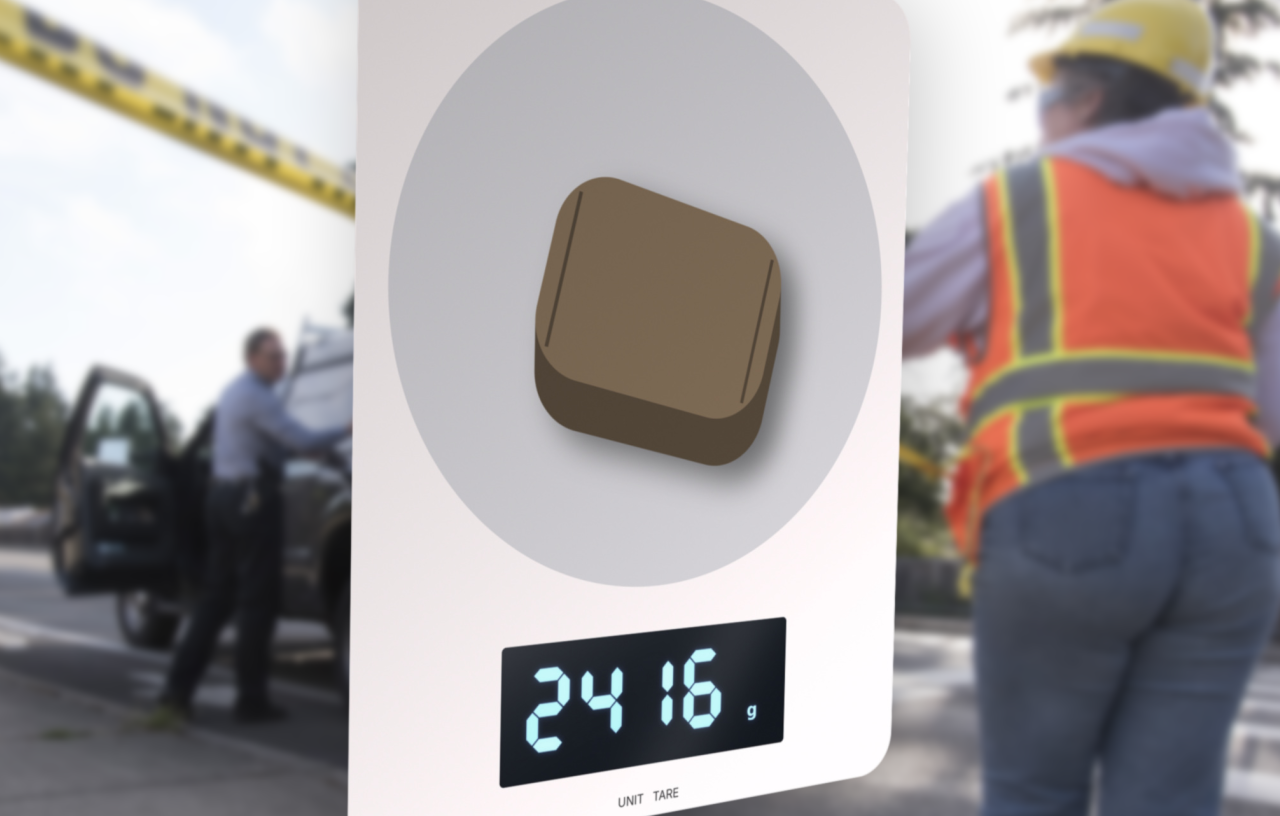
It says 2416 g
